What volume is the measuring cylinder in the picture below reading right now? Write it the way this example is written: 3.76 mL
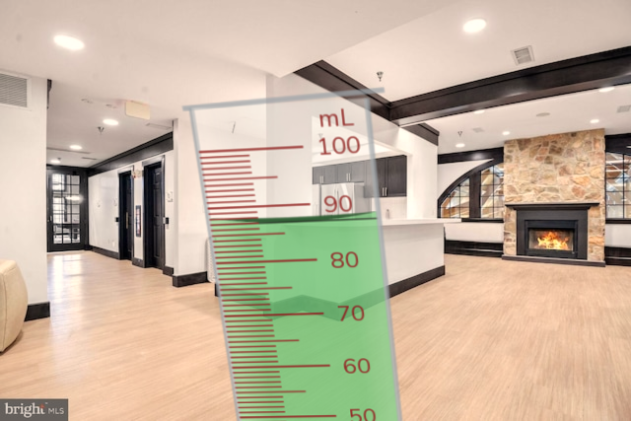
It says 87 mL
